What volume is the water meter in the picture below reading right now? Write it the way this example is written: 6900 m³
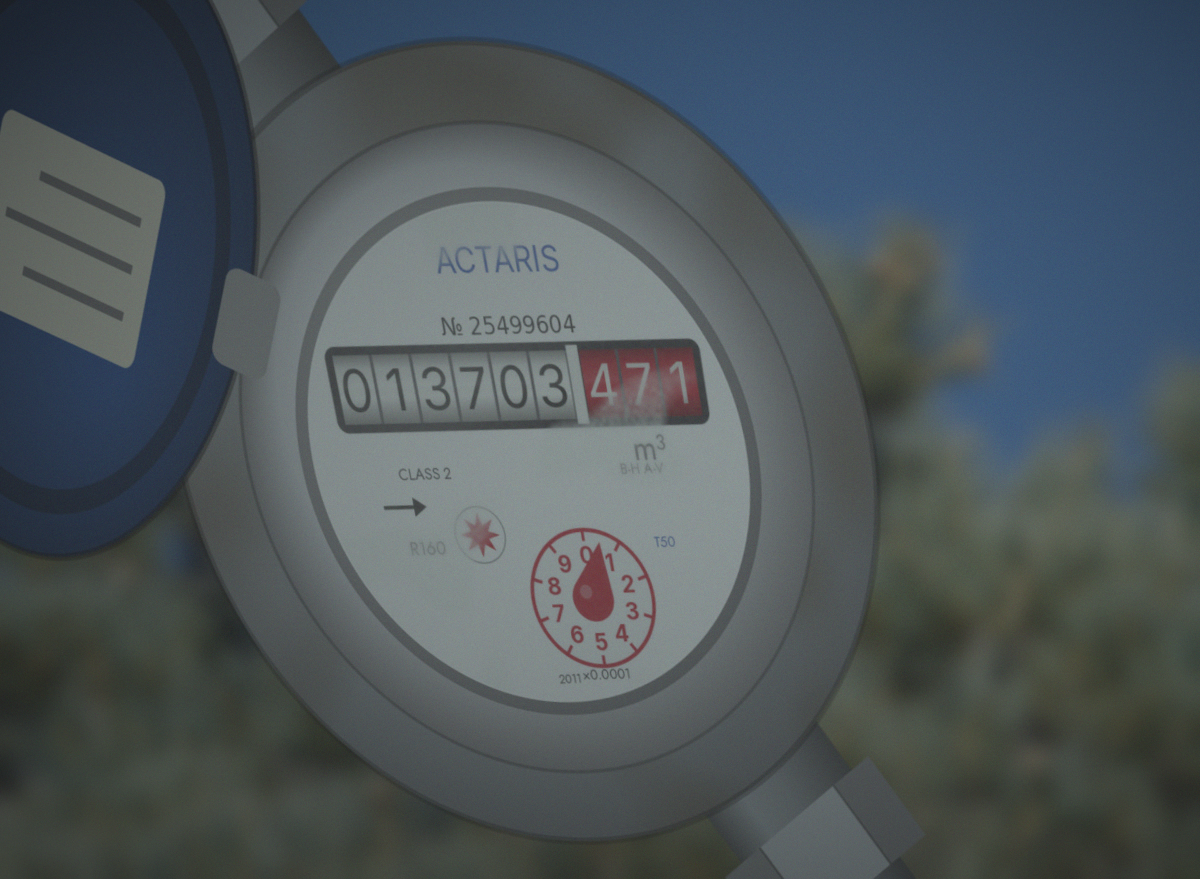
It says 13703.4710 m³
